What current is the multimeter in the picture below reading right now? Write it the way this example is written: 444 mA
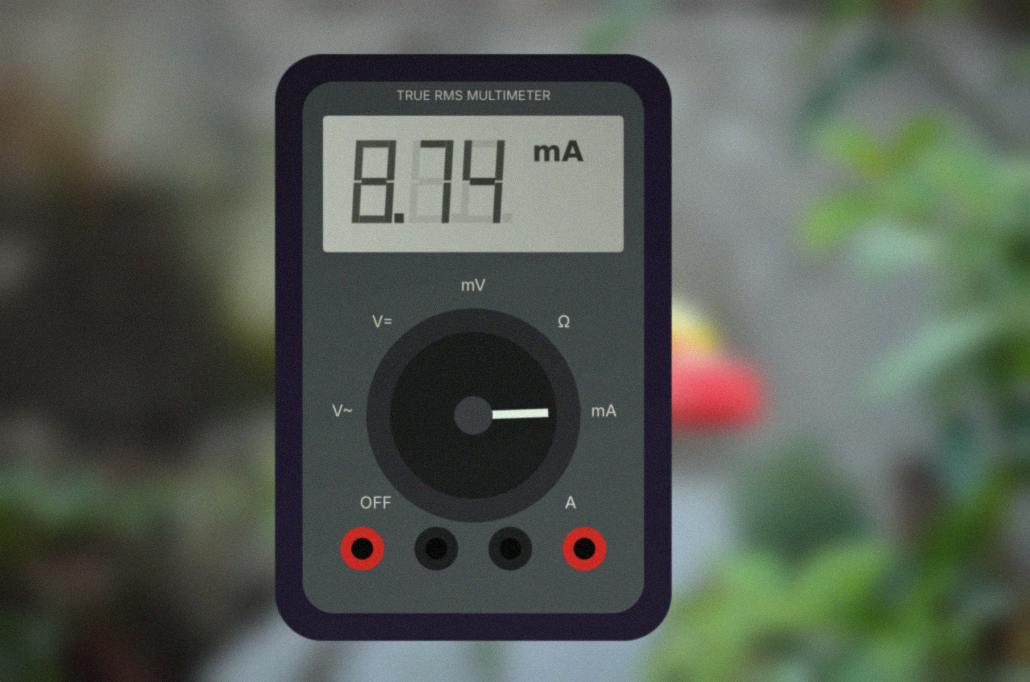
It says 8.74 mA
